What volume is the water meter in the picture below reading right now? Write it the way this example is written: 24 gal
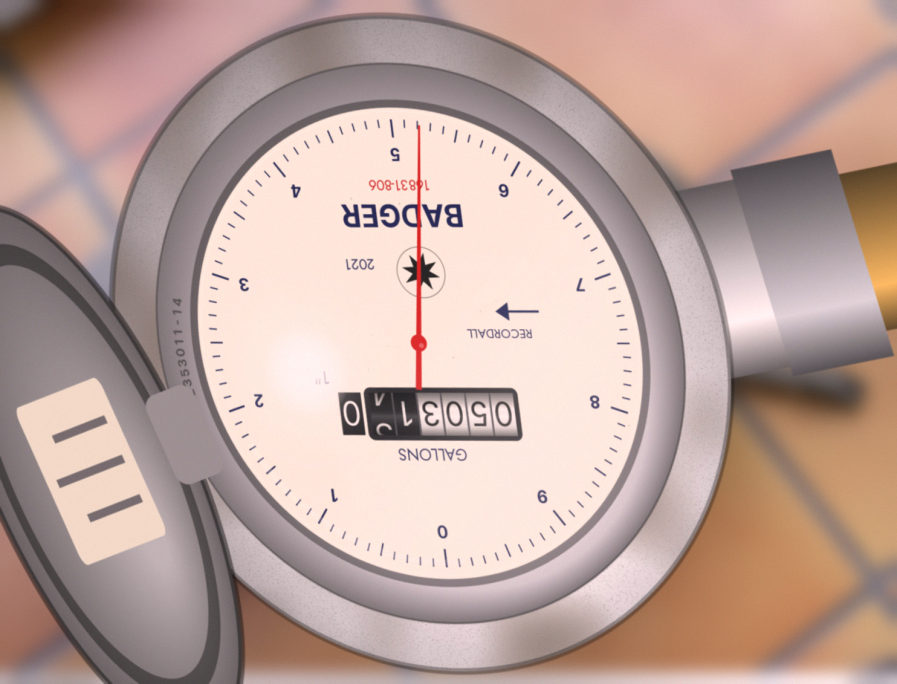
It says 503135.2 gal
